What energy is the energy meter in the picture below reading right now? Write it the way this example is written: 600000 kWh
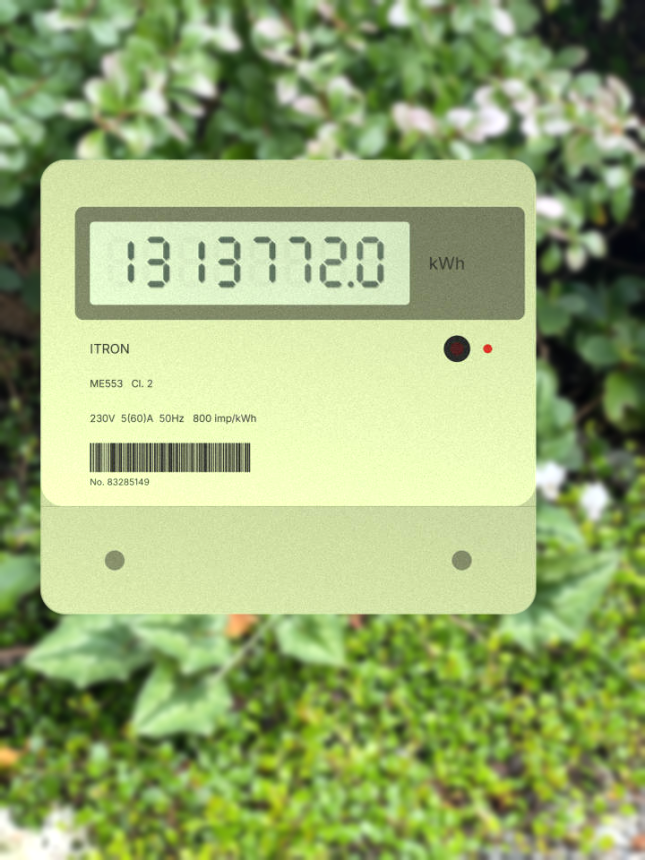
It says 1313772.0 kWh
